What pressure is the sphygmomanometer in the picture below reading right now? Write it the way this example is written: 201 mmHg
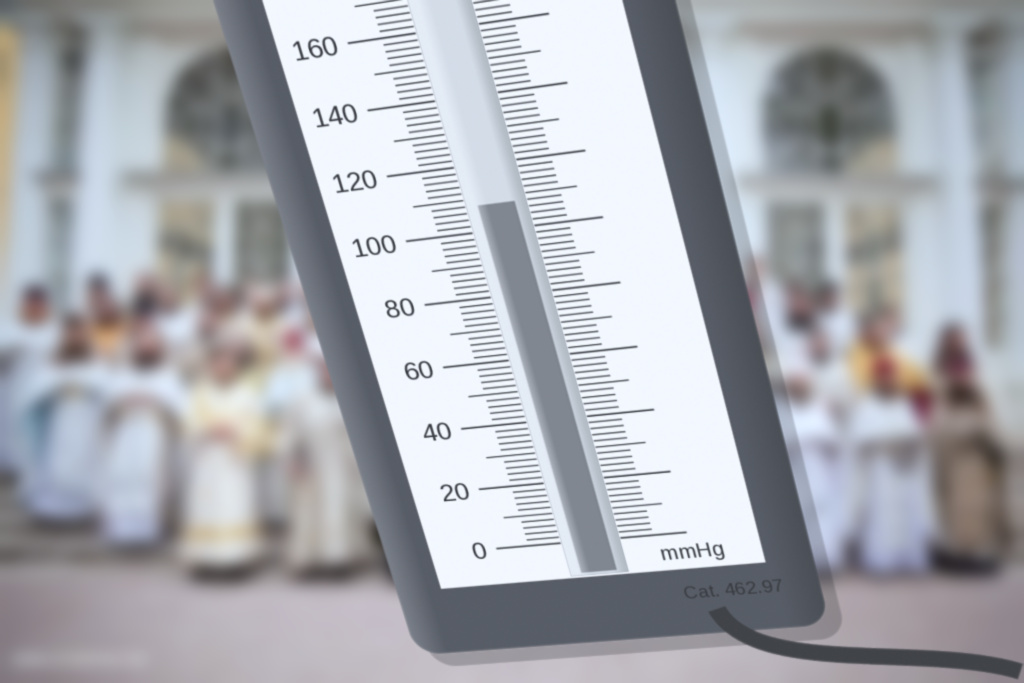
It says 108 mmHg
